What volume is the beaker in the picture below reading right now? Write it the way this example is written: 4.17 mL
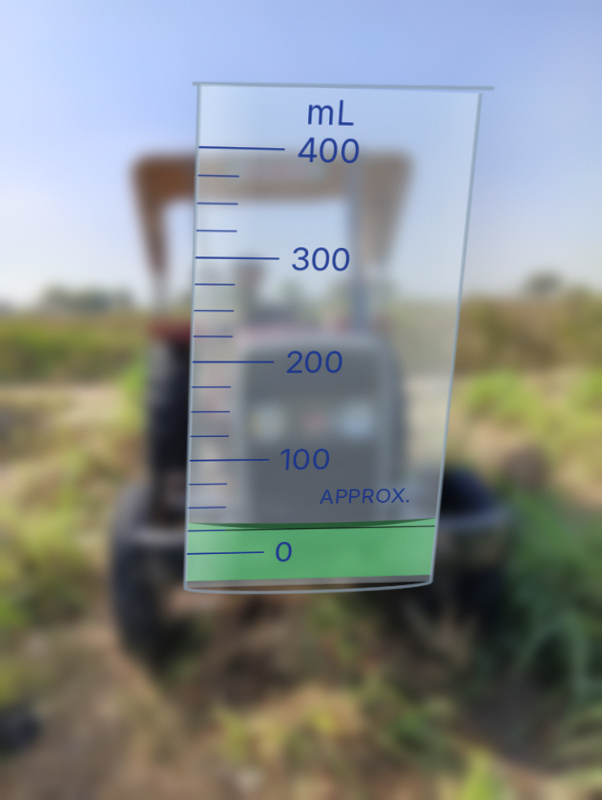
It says 25 mL
